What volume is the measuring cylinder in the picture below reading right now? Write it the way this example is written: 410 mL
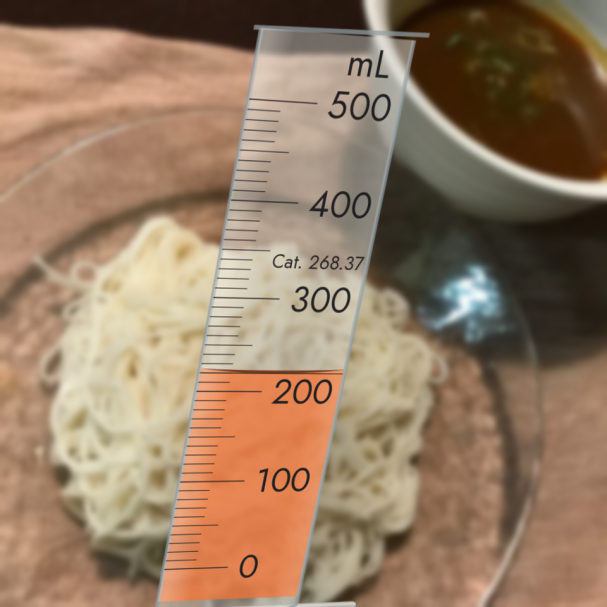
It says 220 mL
